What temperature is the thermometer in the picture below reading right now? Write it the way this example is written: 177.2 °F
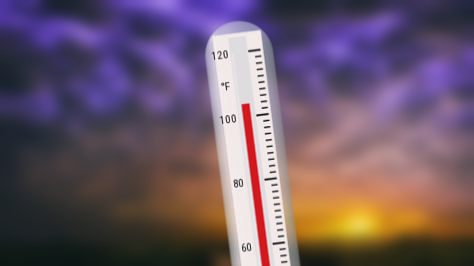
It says 104 °F
